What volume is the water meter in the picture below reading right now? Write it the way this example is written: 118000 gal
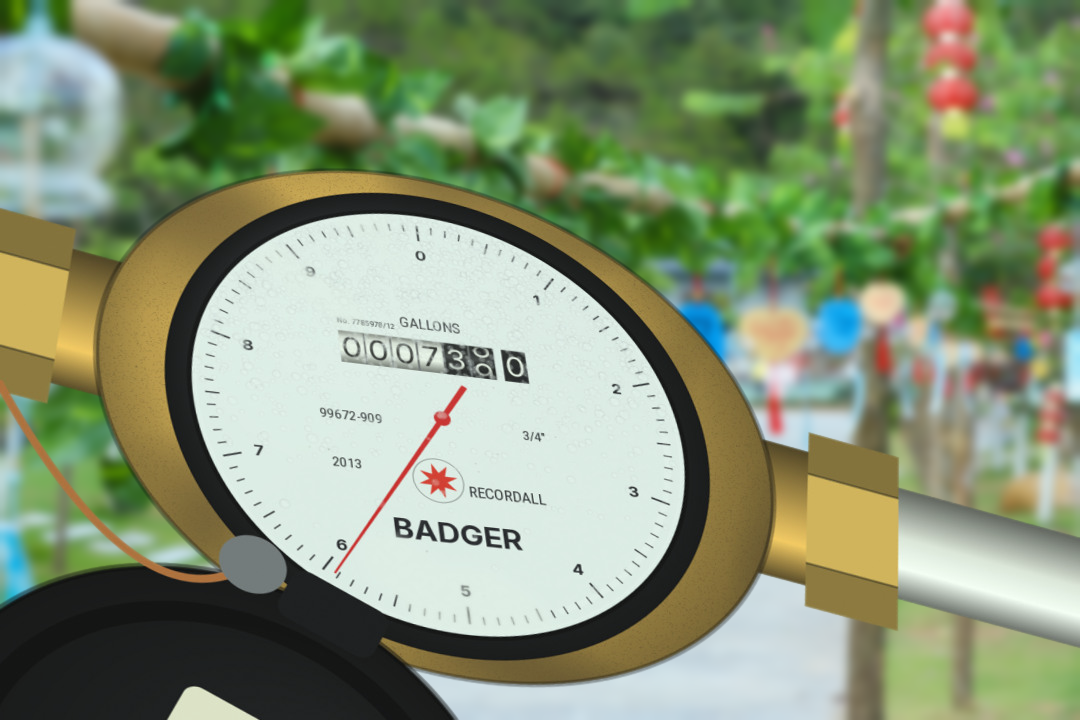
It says 7385.9 gal
